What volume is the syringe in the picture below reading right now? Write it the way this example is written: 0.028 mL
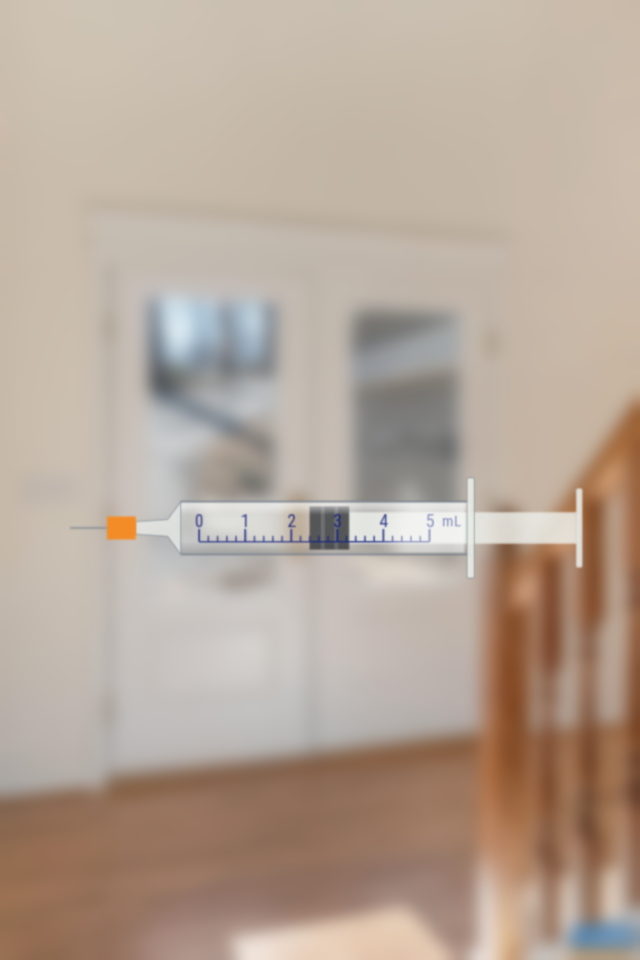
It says 2.4 mL
